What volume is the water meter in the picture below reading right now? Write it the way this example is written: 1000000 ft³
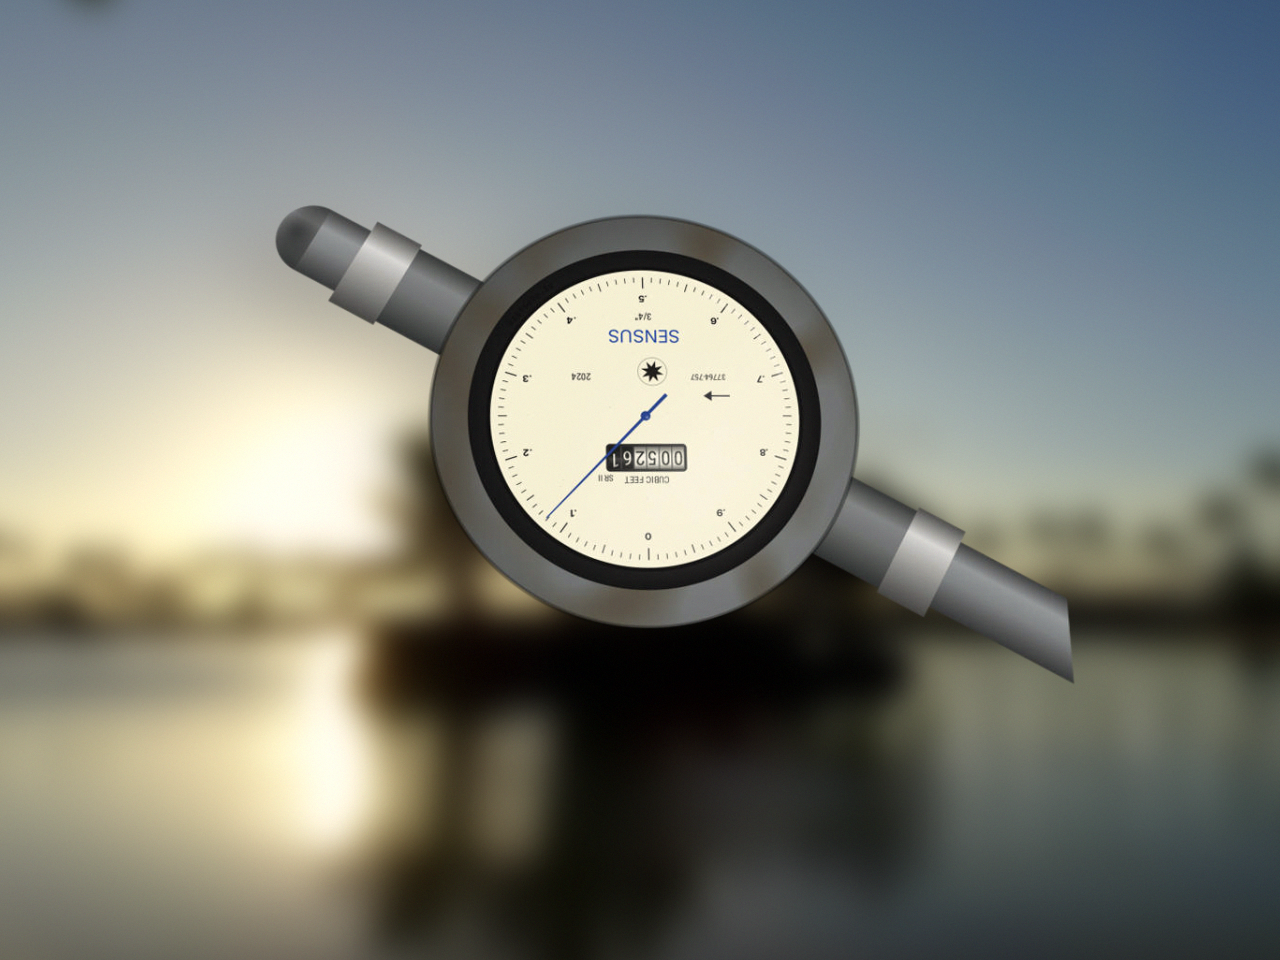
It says 5261.12 ft³
